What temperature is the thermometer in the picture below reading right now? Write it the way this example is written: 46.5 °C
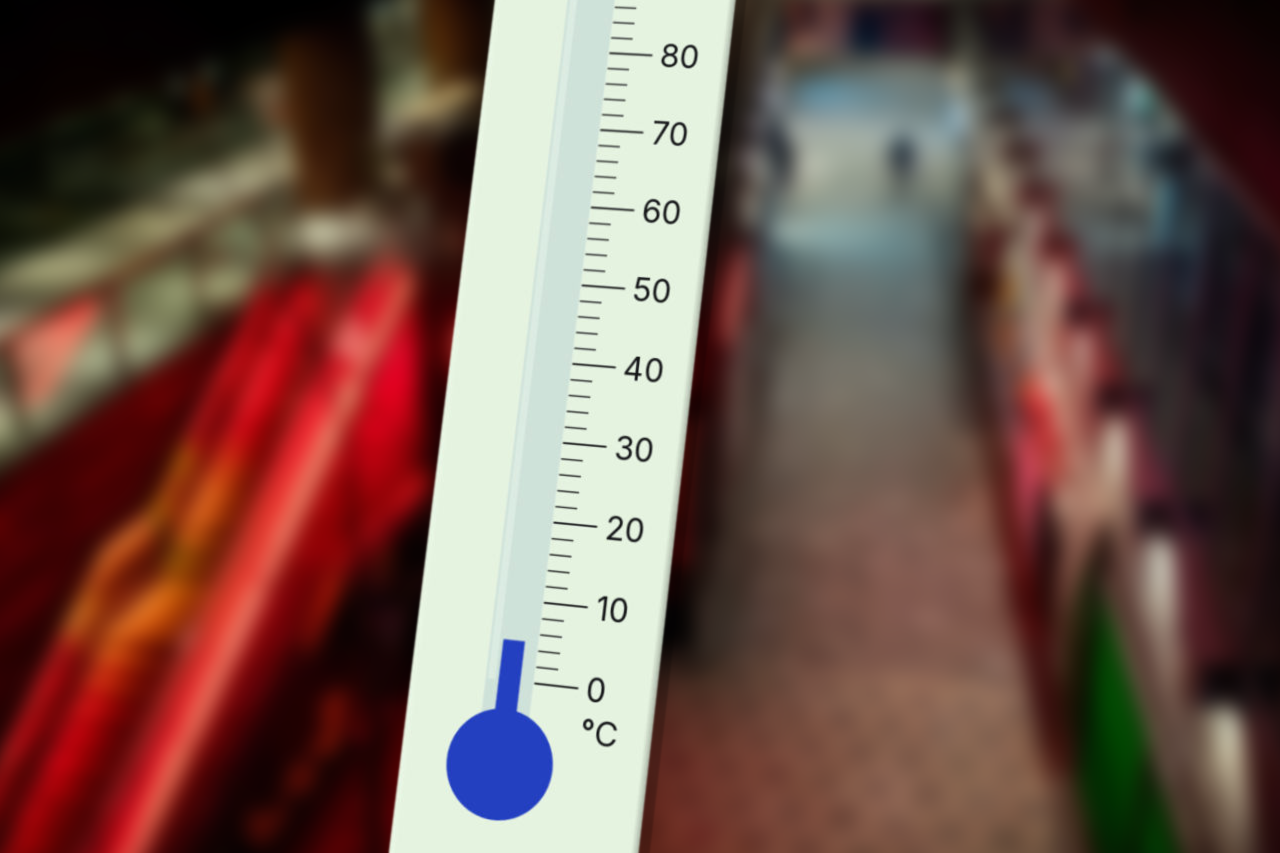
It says 5 °C
